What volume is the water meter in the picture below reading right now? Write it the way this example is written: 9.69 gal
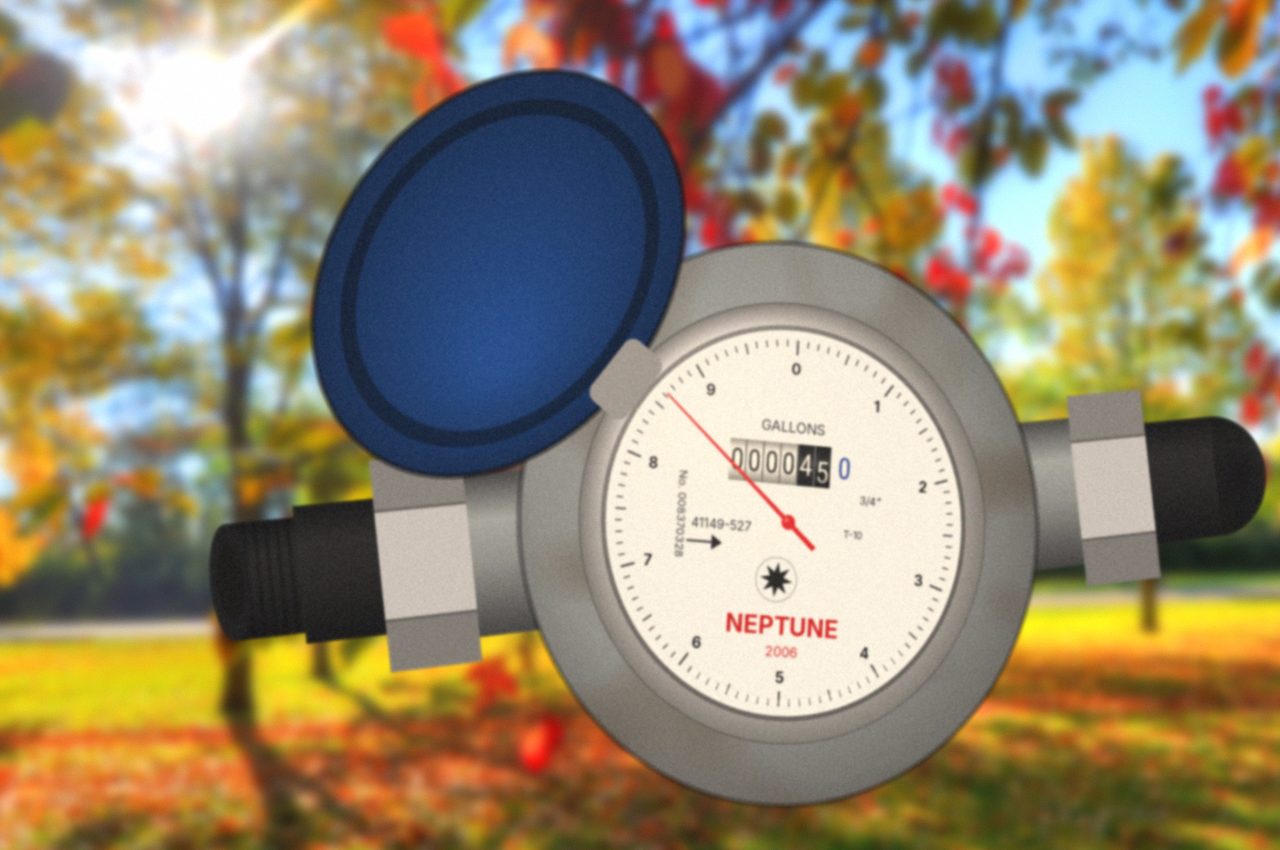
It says 448.6 gal
